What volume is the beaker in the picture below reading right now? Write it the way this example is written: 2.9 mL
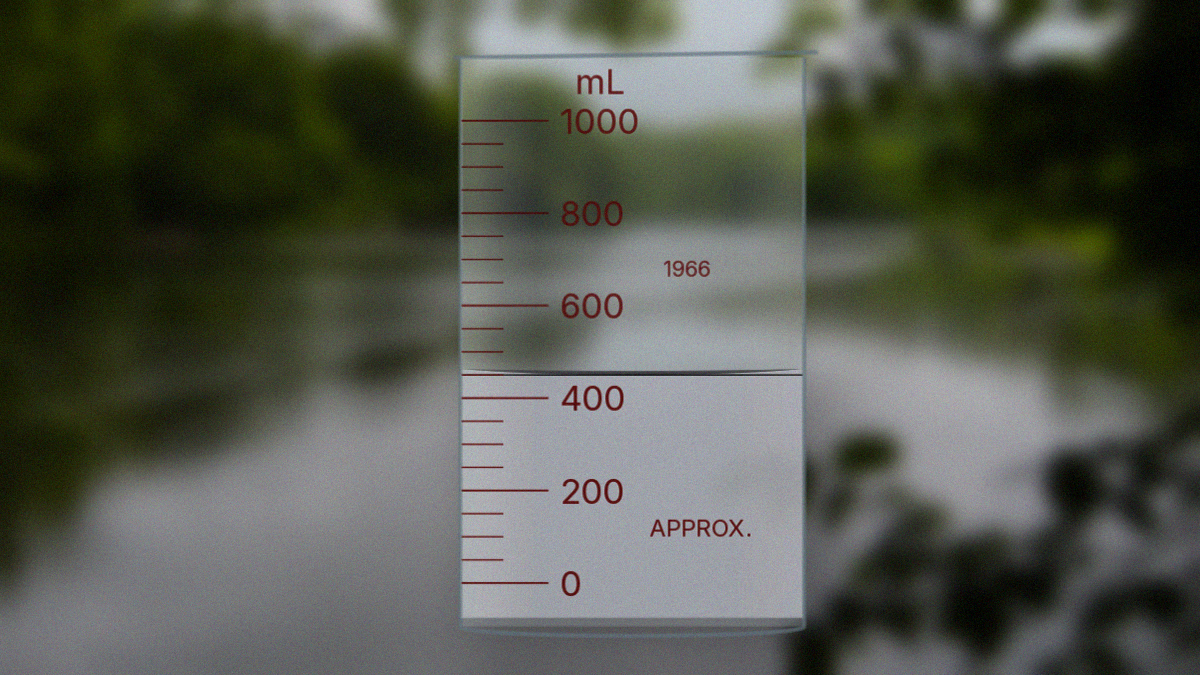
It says 450 mL
